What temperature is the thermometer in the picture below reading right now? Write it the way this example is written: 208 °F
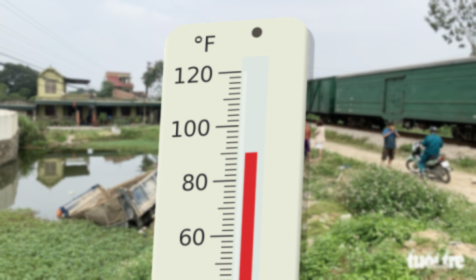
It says 90 °F
